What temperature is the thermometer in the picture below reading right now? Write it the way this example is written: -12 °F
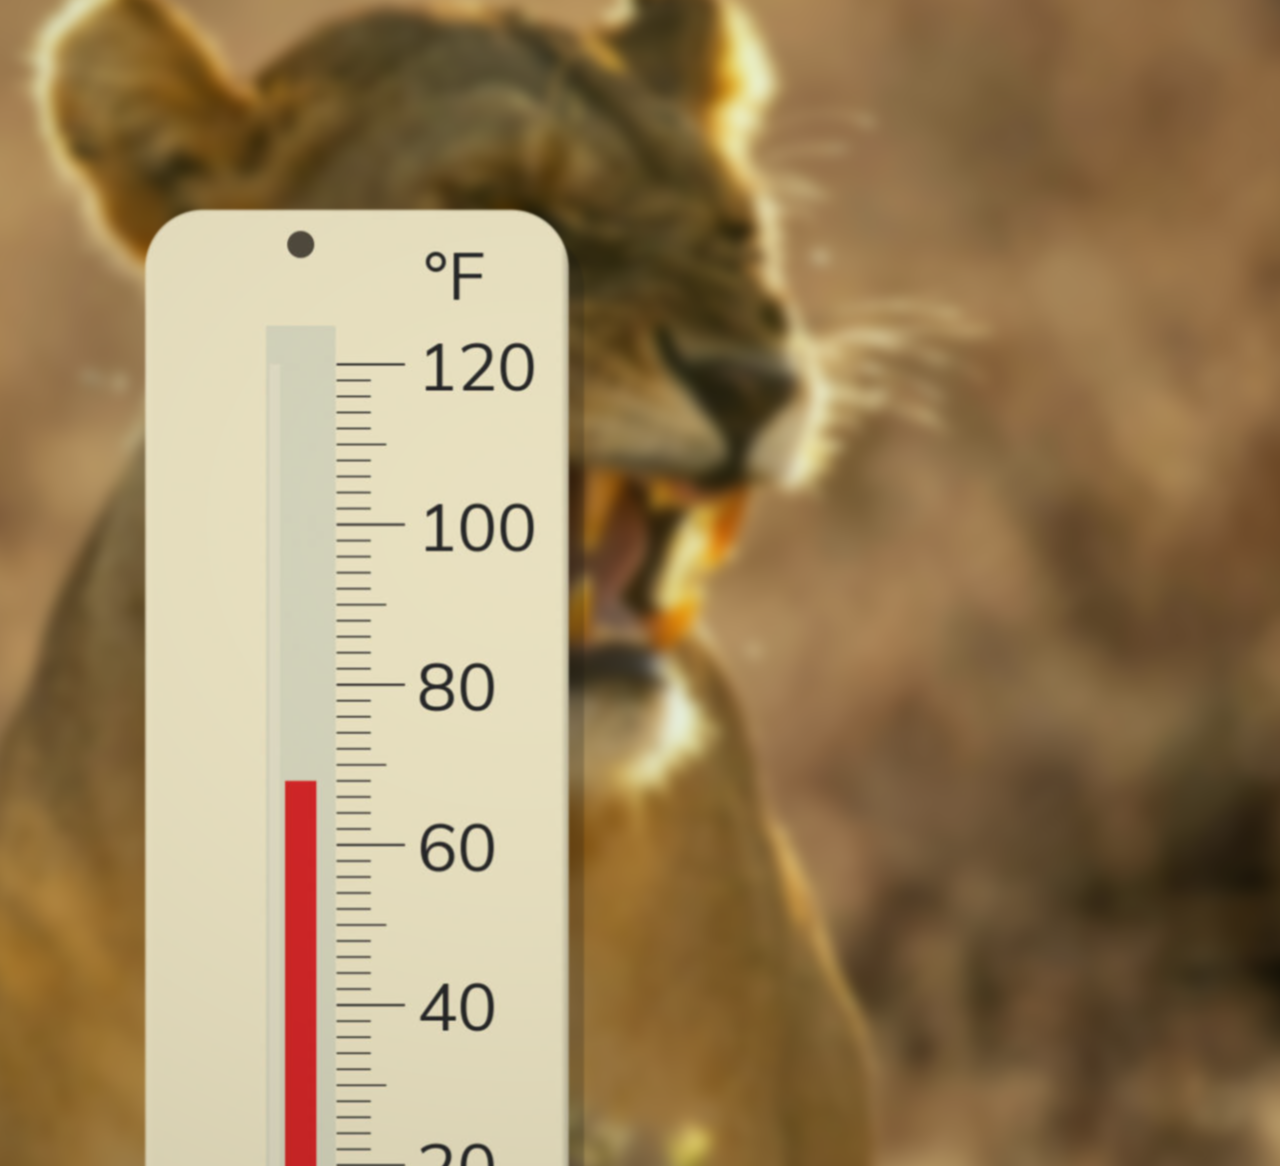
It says 68 °F
